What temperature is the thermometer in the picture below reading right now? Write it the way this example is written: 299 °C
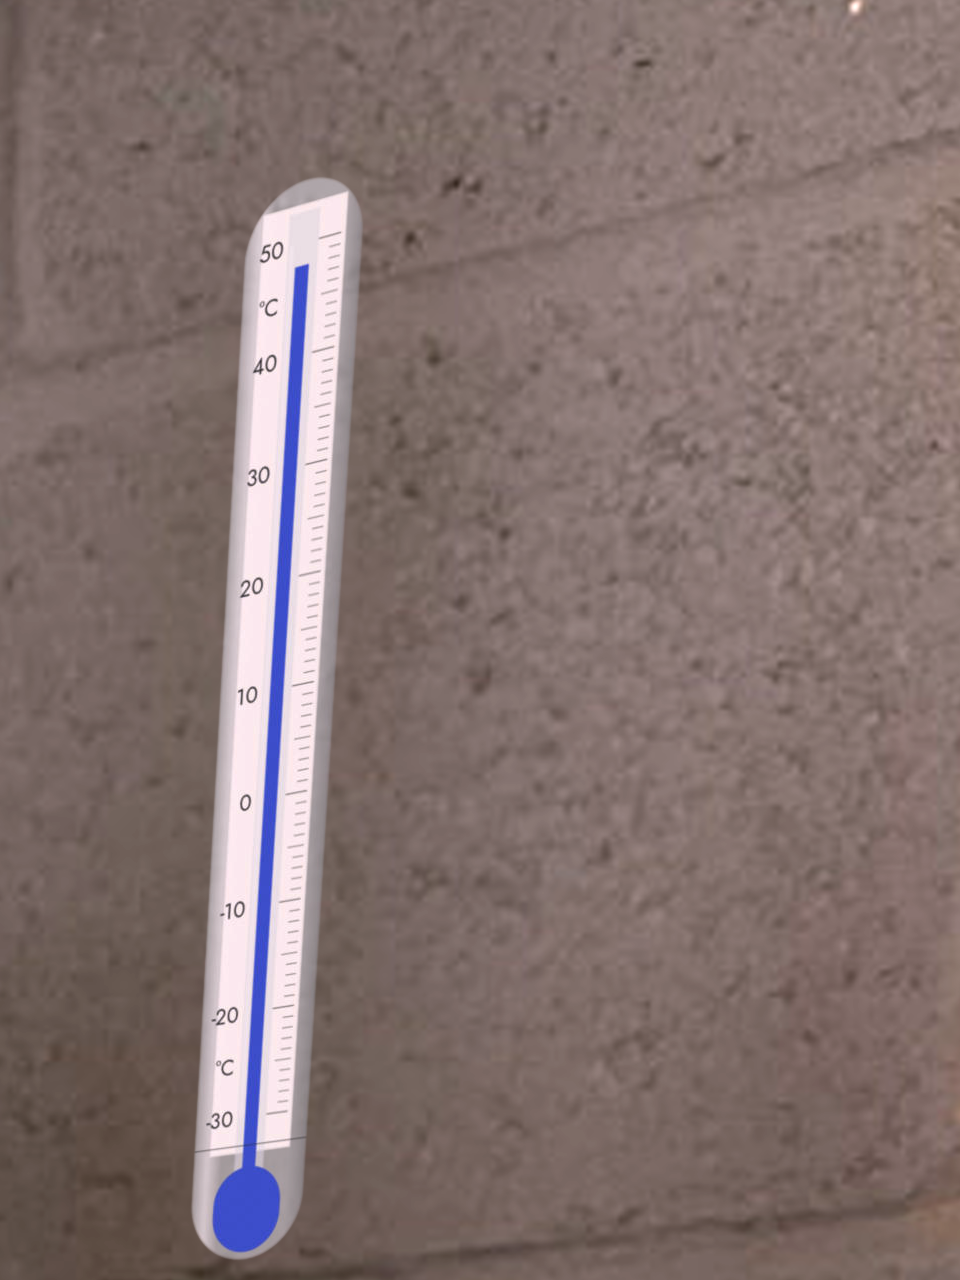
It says 48 °C
